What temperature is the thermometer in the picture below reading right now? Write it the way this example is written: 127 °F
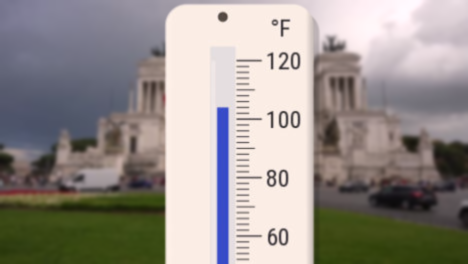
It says 104 °F
